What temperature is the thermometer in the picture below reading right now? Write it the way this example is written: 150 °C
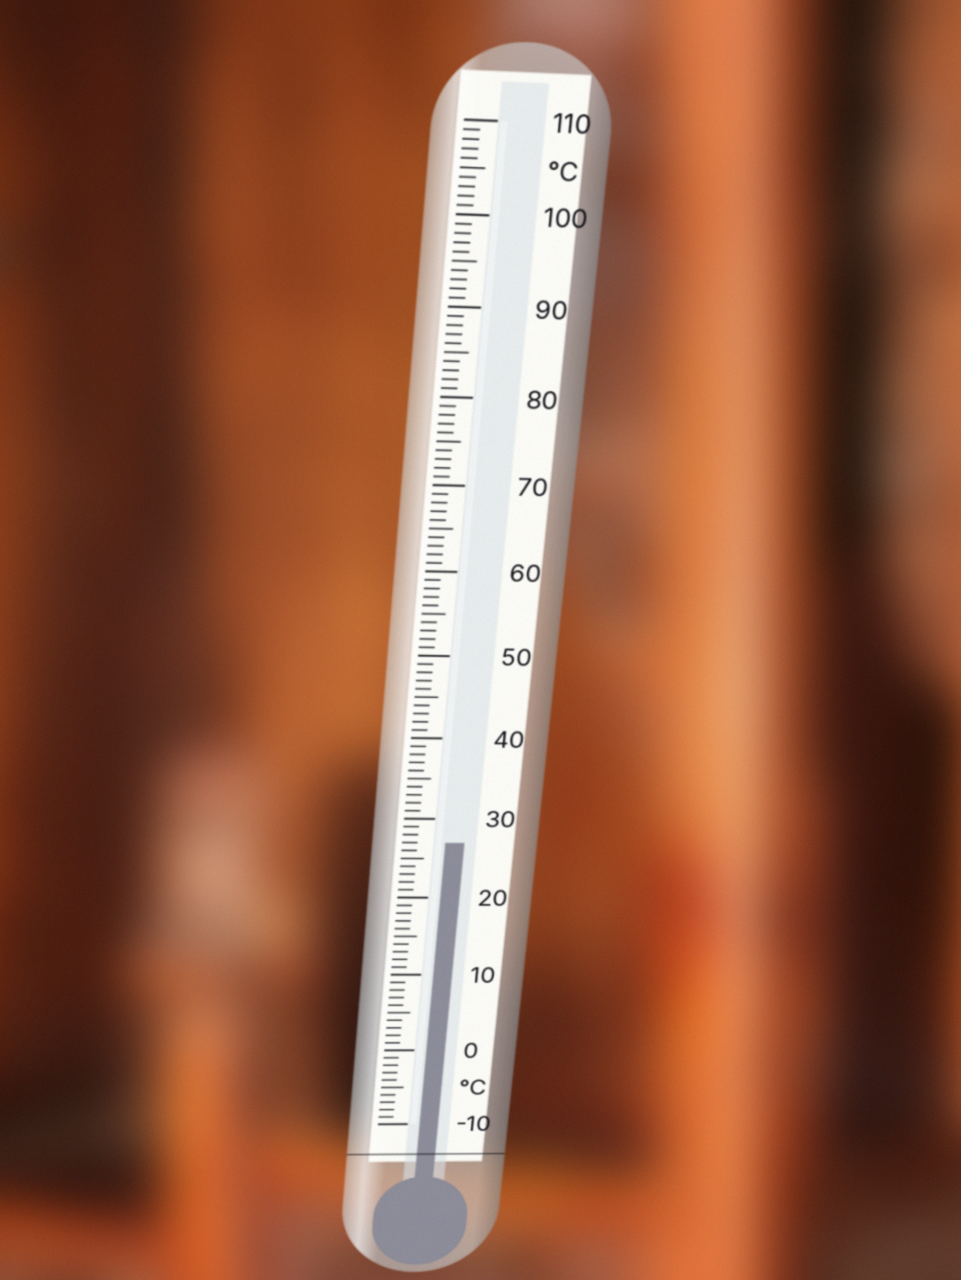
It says 27 °C
